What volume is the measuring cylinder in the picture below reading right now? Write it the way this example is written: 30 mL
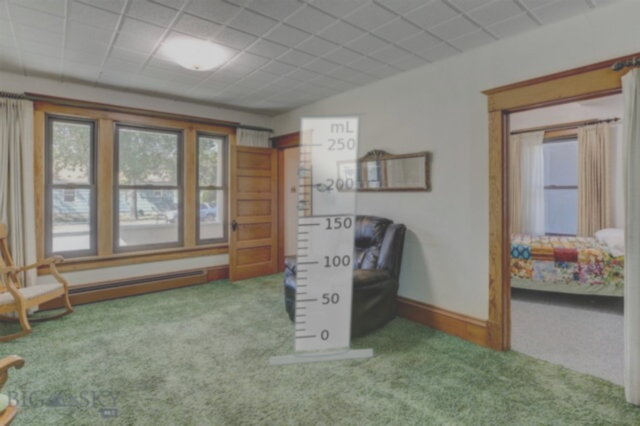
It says 160 mL
